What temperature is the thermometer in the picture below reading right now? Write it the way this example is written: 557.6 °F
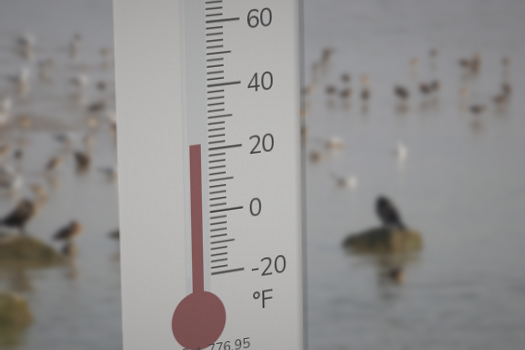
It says 22 °F
